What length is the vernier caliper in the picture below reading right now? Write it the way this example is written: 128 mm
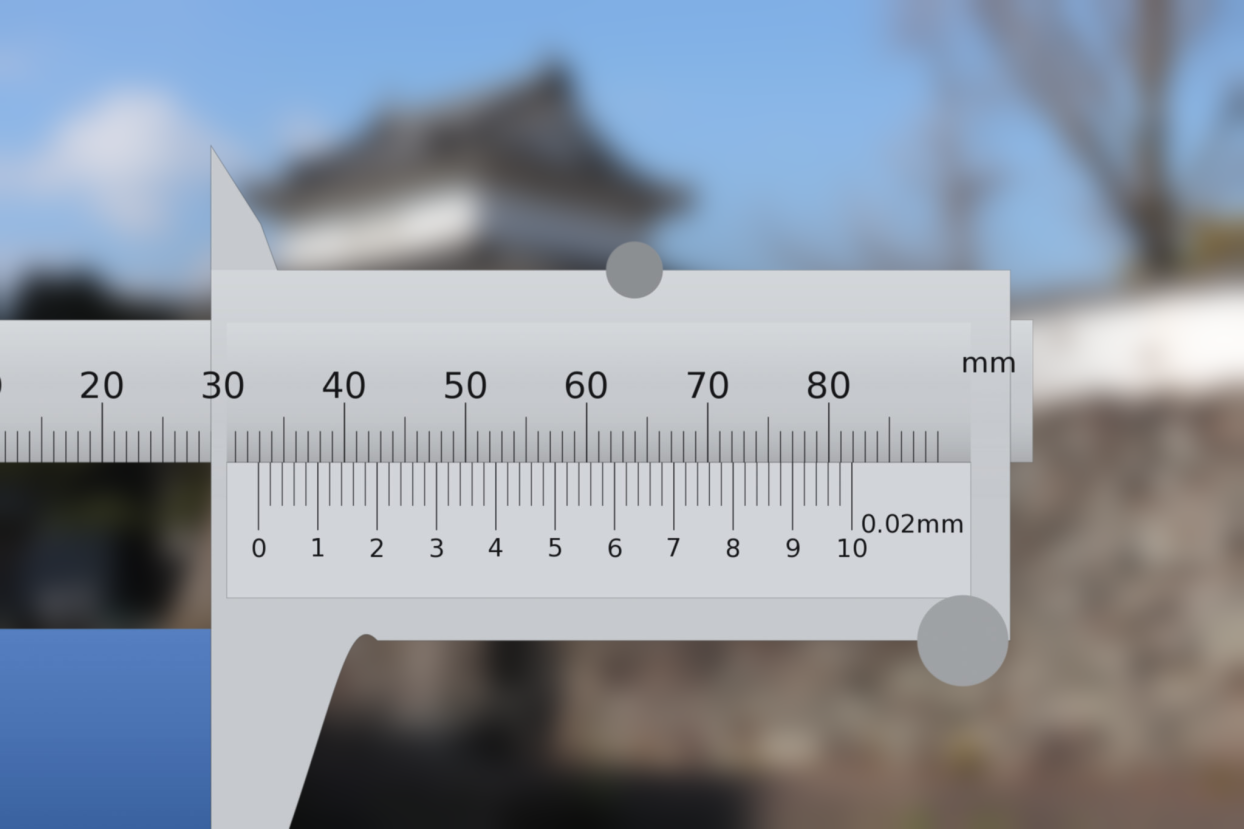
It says 32.9 mm
